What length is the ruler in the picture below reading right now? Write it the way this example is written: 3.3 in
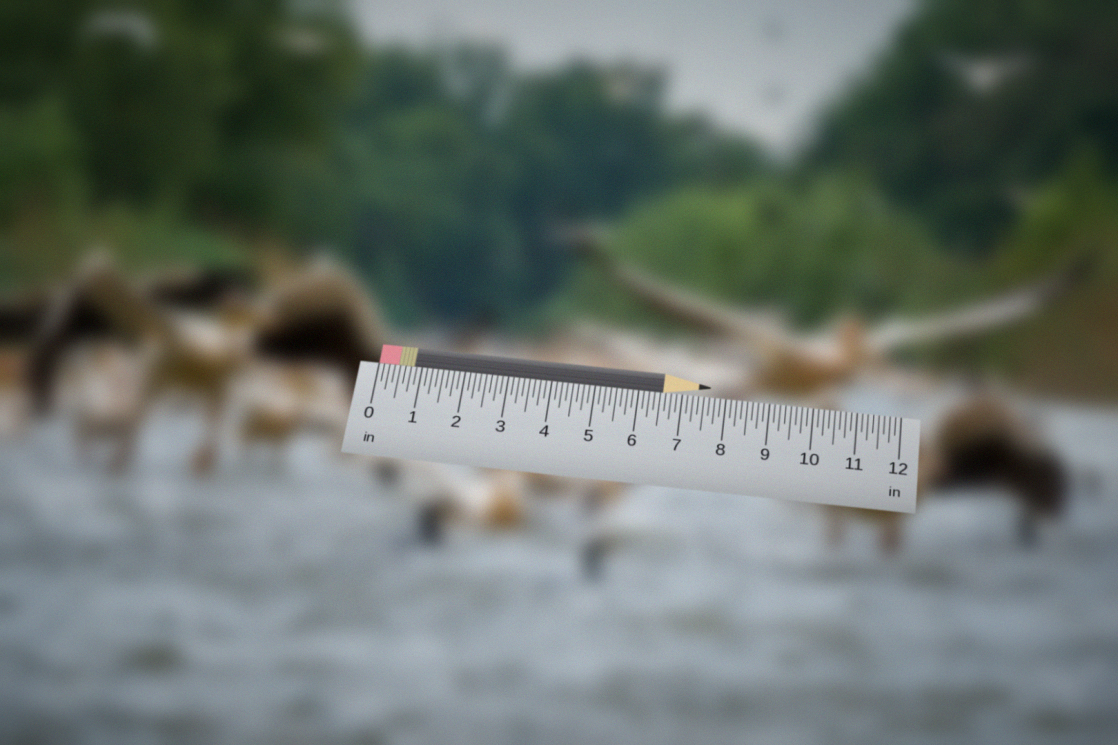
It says 7.625 in
